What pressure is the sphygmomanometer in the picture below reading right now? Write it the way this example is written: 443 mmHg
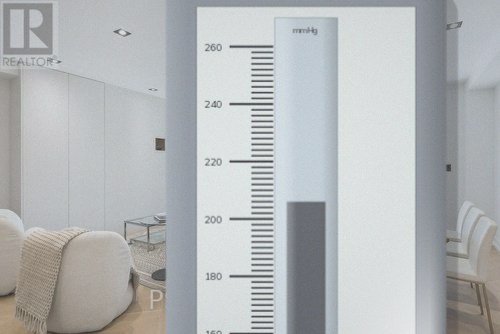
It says 206 mmHg
